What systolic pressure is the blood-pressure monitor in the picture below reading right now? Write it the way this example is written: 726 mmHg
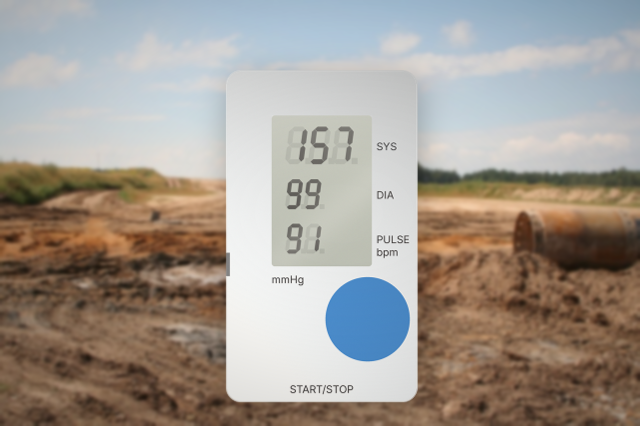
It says 157 mmHg
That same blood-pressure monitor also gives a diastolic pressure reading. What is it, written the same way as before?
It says 99 mmHg
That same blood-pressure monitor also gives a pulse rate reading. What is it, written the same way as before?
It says 91 bpm
